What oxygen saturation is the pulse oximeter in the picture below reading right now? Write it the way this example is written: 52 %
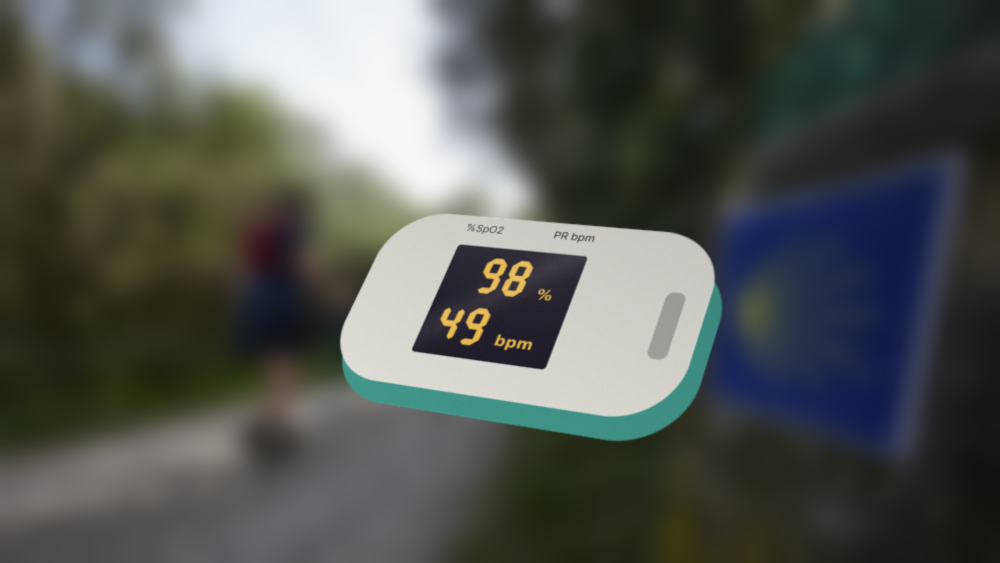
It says 98 %
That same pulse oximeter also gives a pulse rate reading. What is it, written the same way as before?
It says 49 bpm
